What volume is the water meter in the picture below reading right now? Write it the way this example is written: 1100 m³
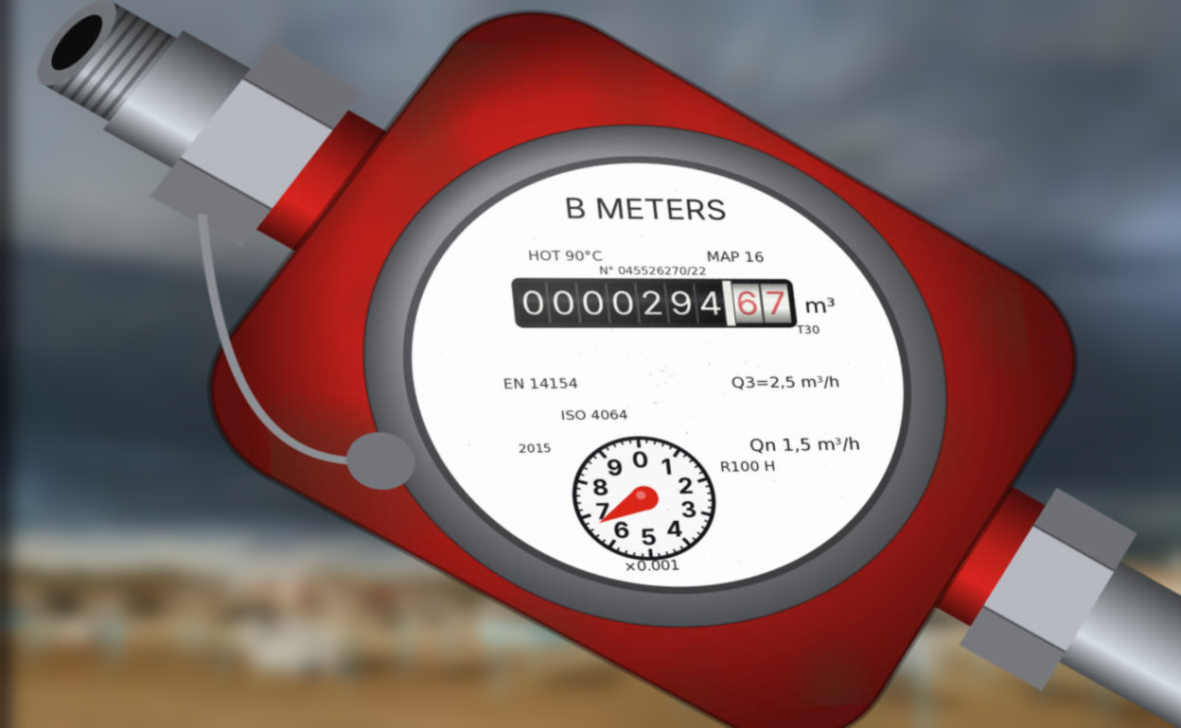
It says 294.676 m³
